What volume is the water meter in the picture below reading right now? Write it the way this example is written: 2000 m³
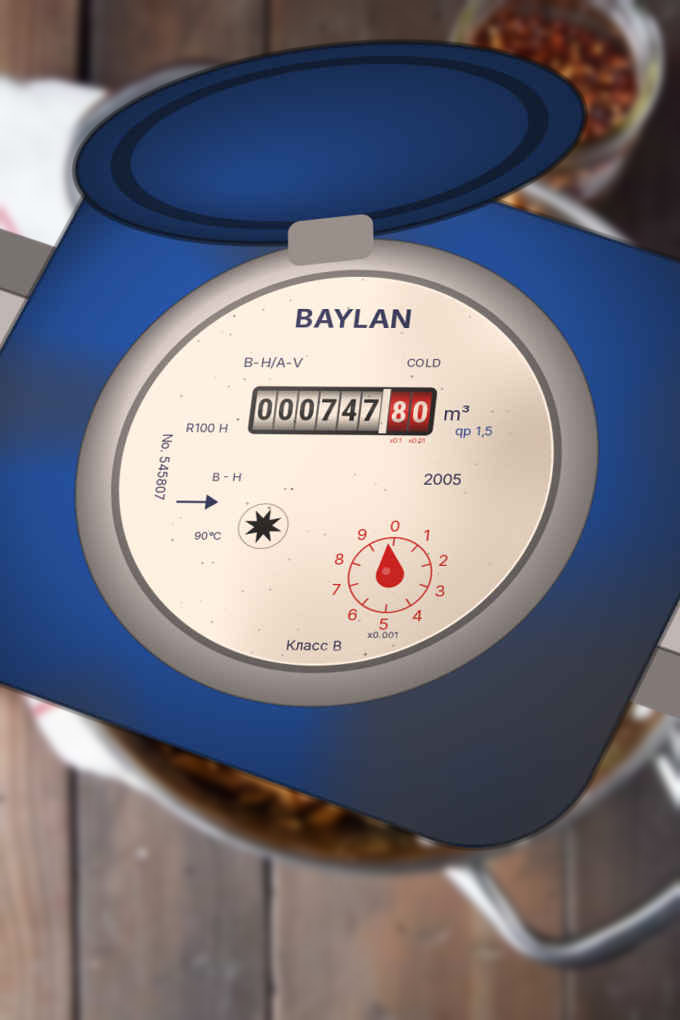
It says 747.799 m³
